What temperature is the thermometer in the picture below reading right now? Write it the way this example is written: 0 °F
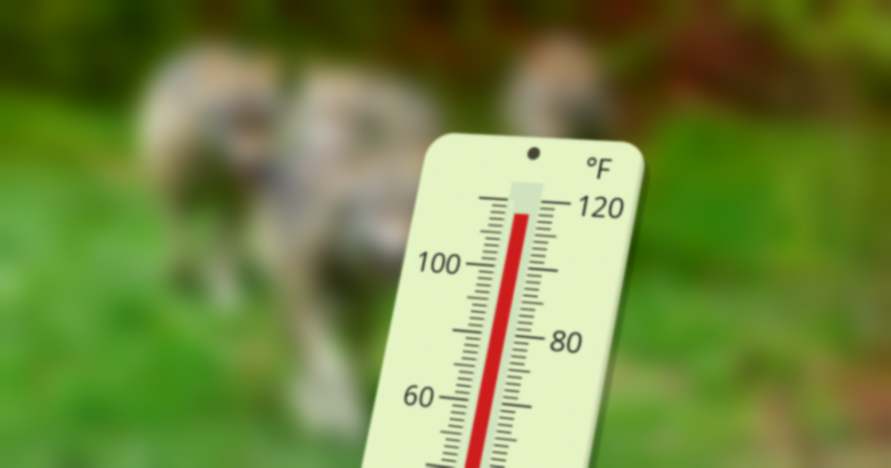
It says 116 °F
